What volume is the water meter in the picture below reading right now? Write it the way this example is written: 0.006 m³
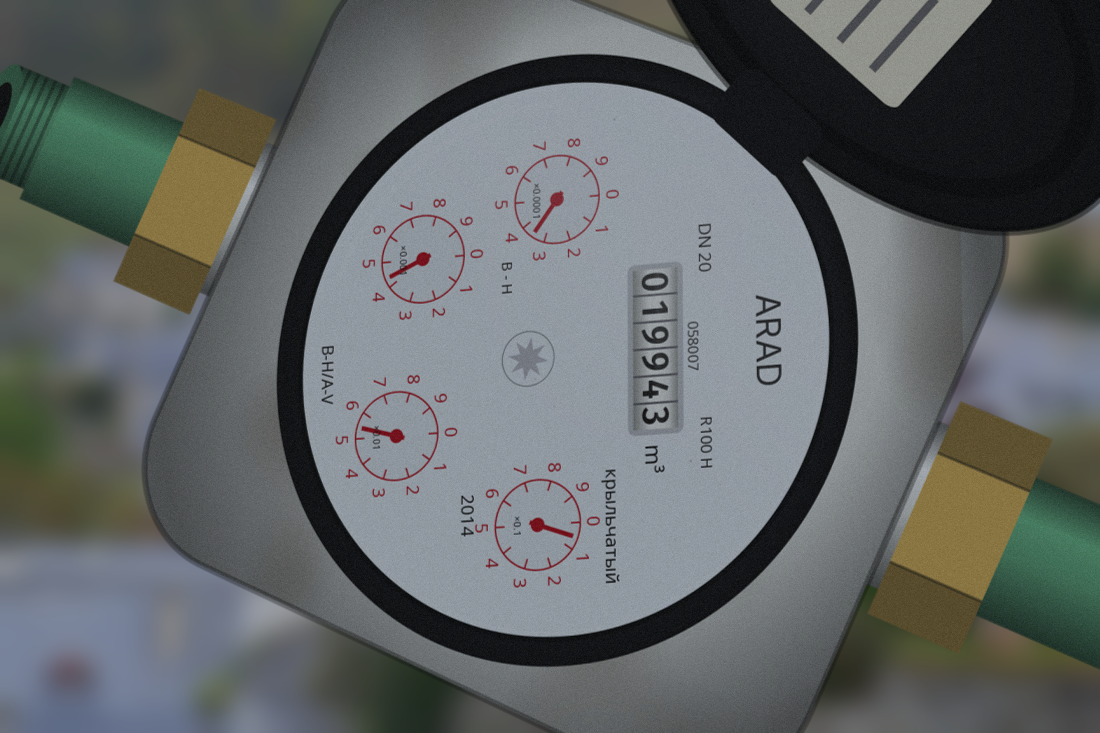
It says 19943.0543 m³
